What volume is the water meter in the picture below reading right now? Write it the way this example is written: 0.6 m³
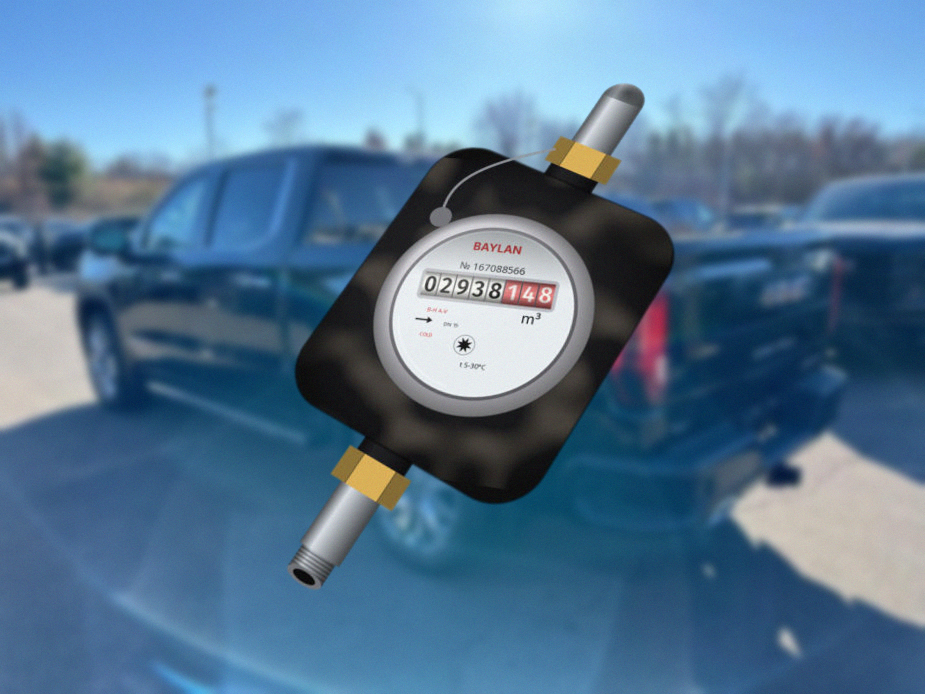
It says 2938.148 m³
